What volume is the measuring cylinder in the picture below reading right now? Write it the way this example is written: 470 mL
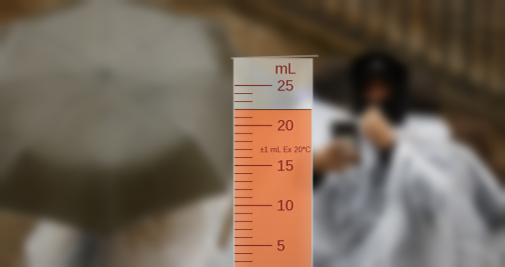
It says 22 mL
